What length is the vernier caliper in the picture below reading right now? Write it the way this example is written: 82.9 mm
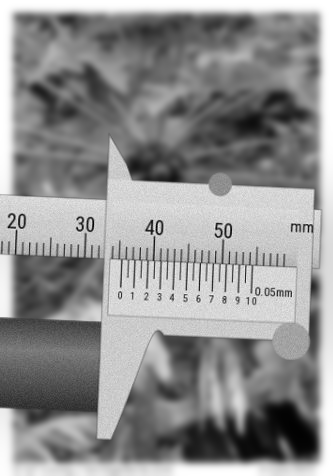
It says 35.4 mm
